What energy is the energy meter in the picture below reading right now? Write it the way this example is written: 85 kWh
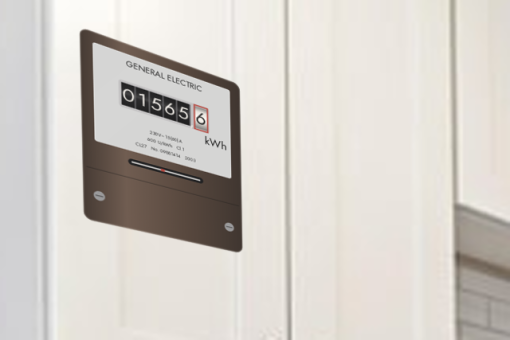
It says 1565.6 kWh
